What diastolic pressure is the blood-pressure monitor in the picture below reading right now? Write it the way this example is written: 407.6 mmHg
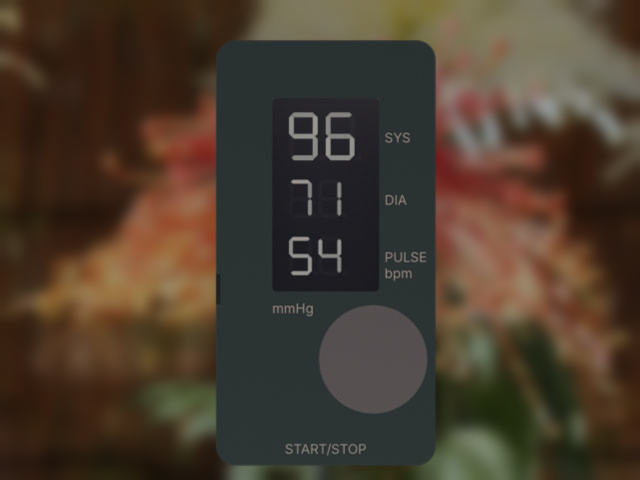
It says 71 mmHg
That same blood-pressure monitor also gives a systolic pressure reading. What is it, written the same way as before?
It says 96 mmHg
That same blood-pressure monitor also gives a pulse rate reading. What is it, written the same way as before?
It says 54 bpm
